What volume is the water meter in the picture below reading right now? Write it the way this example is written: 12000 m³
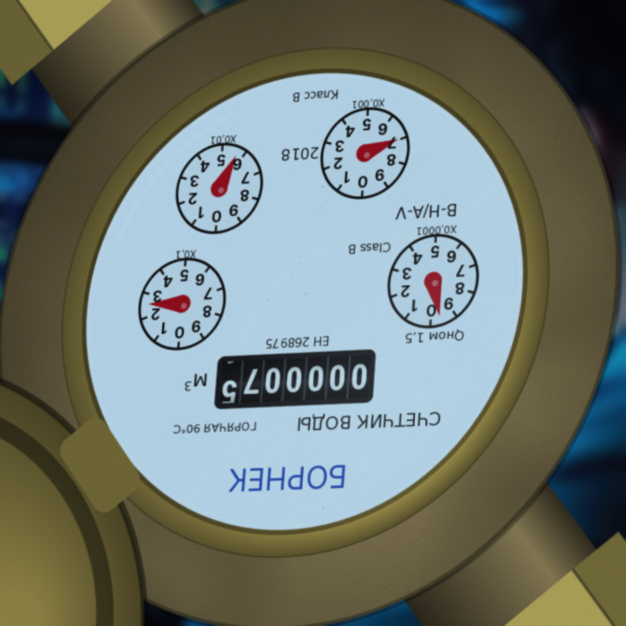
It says 75.2569 m³
